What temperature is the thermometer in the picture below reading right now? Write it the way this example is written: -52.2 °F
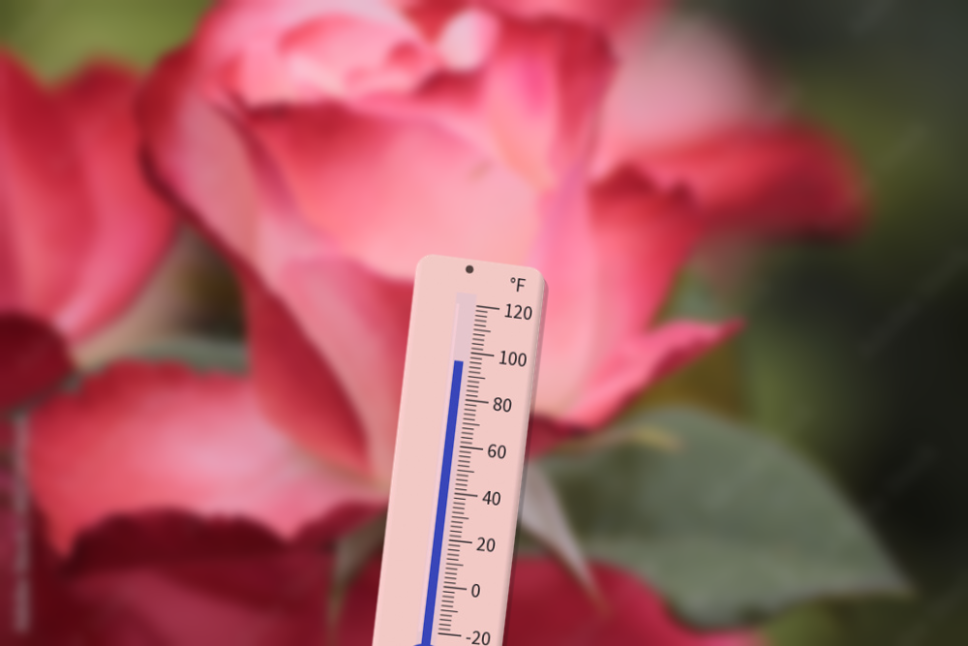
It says 96 °F
